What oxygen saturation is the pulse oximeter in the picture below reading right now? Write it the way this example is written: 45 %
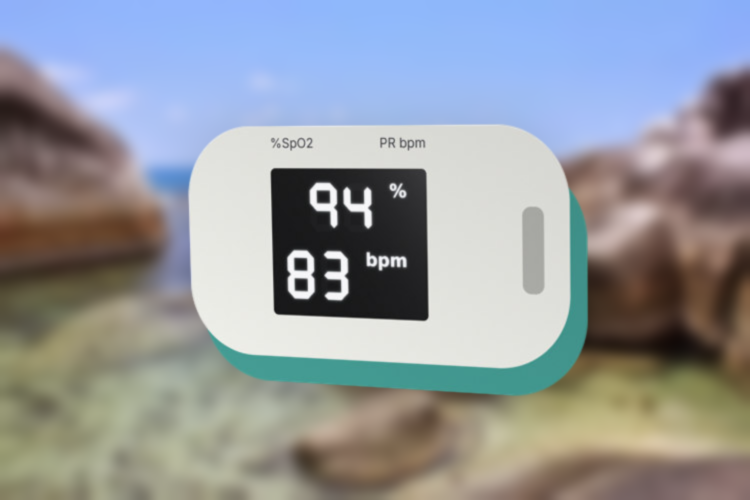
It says 94 %
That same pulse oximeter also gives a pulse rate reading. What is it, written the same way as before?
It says 83 bpm
